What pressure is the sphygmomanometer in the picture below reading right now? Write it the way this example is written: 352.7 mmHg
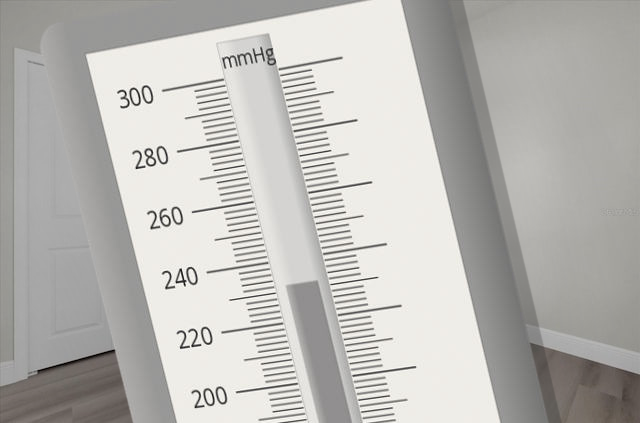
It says 232 mmHg
